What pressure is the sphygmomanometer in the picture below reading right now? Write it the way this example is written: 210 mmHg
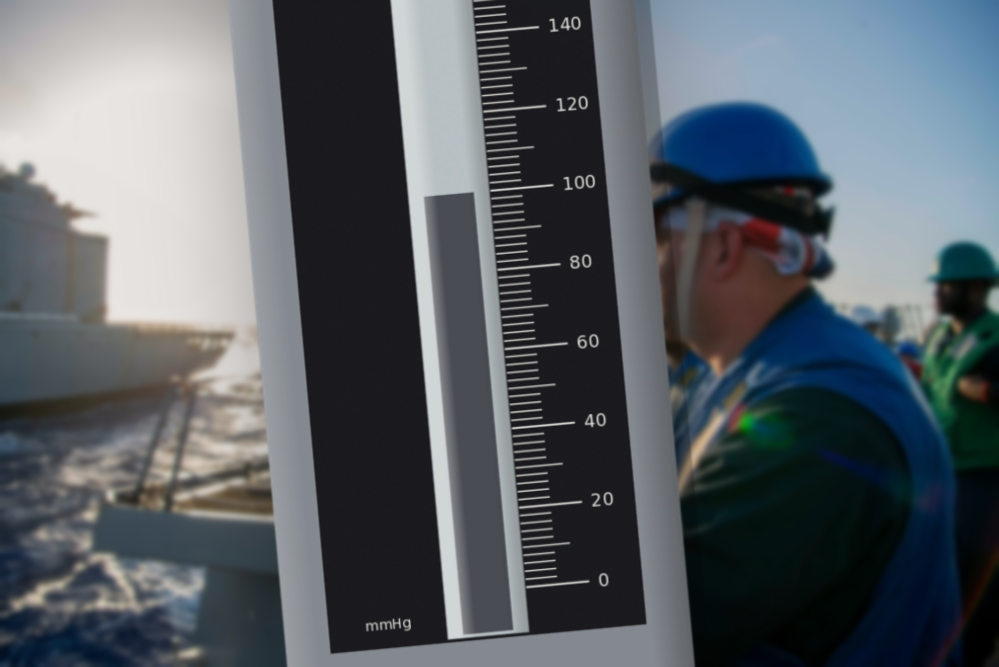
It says 100 mmHg
